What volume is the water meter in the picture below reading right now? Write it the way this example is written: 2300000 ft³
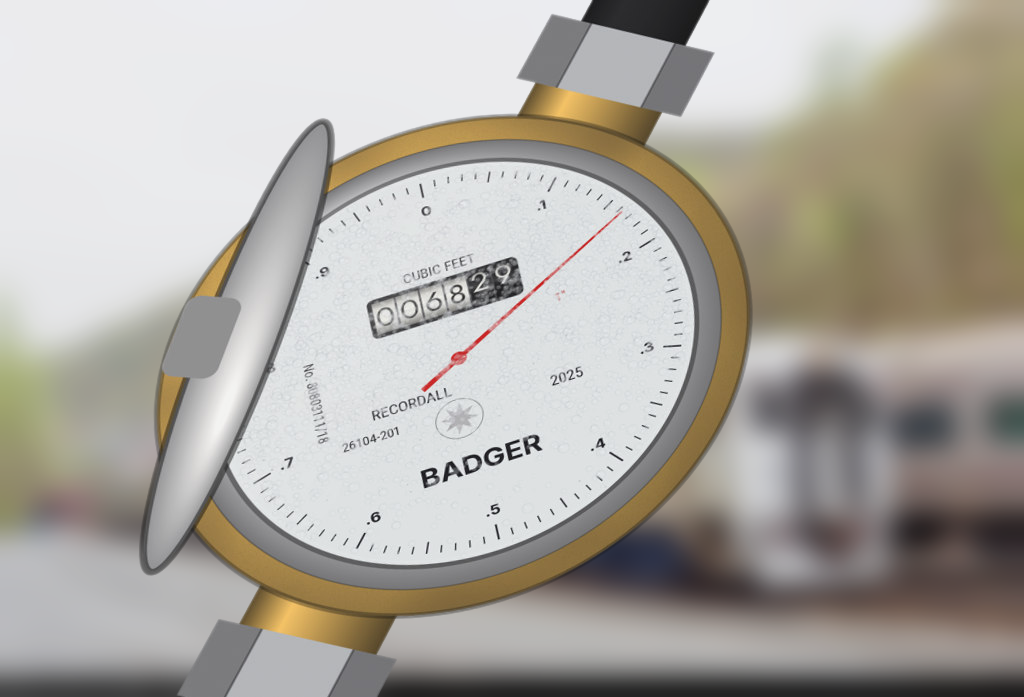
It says 6829.16 ft³
